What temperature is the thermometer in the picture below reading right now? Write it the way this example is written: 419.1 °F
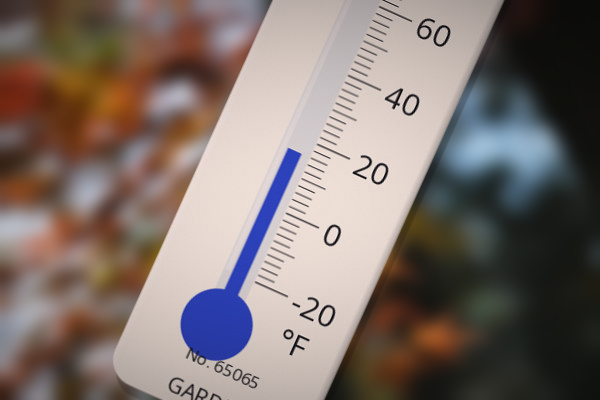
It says 16 °F
